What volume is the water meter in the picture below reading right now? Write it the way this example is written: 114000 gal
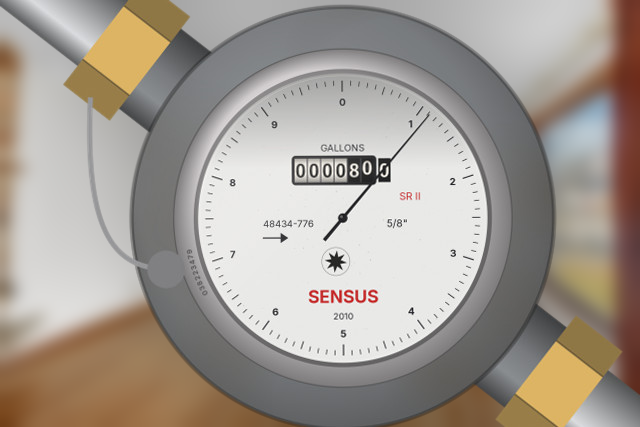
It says 801.1 gal
